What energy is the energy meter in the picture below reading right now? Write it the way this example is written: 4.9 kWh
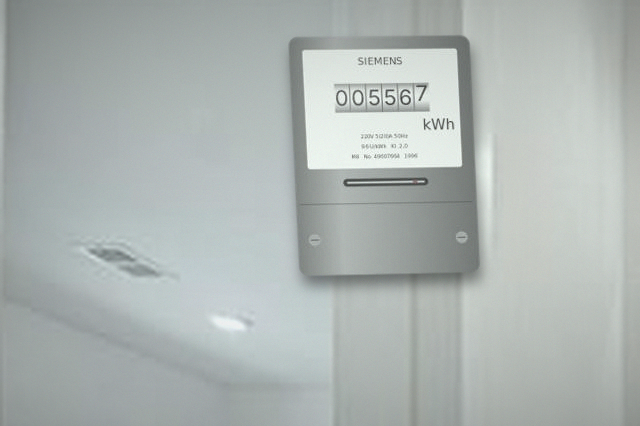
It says 5567 kWh
